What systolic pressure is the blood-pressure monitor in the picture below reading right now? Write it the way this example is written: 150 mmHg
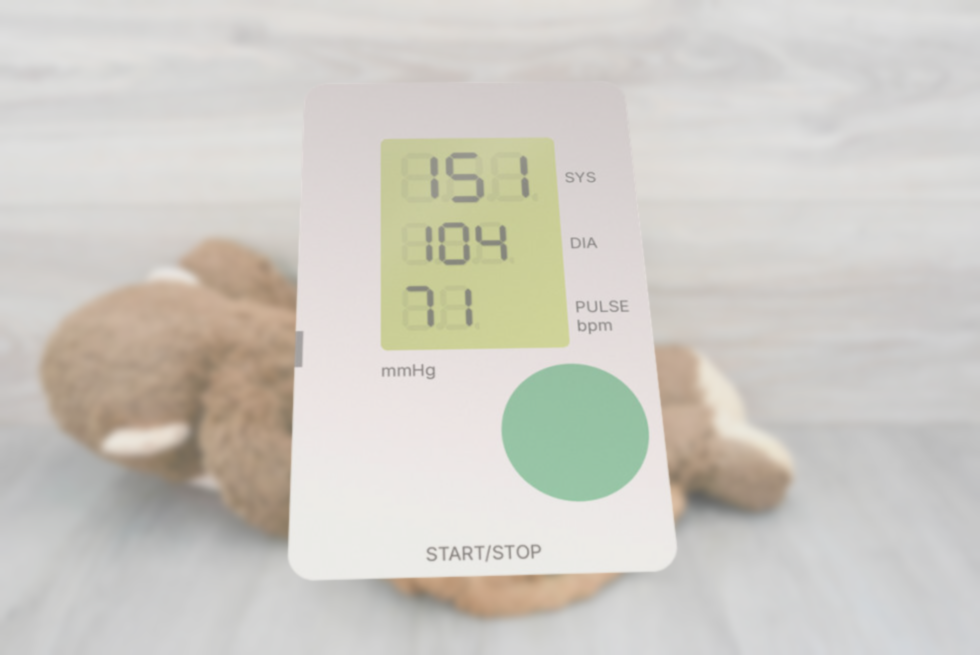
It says 151 mmHg
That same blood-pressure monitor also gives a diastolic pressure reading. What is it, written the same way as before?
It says 104 mmHg
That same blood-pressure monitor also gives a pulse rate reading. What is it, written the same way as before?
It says 71 bpm
